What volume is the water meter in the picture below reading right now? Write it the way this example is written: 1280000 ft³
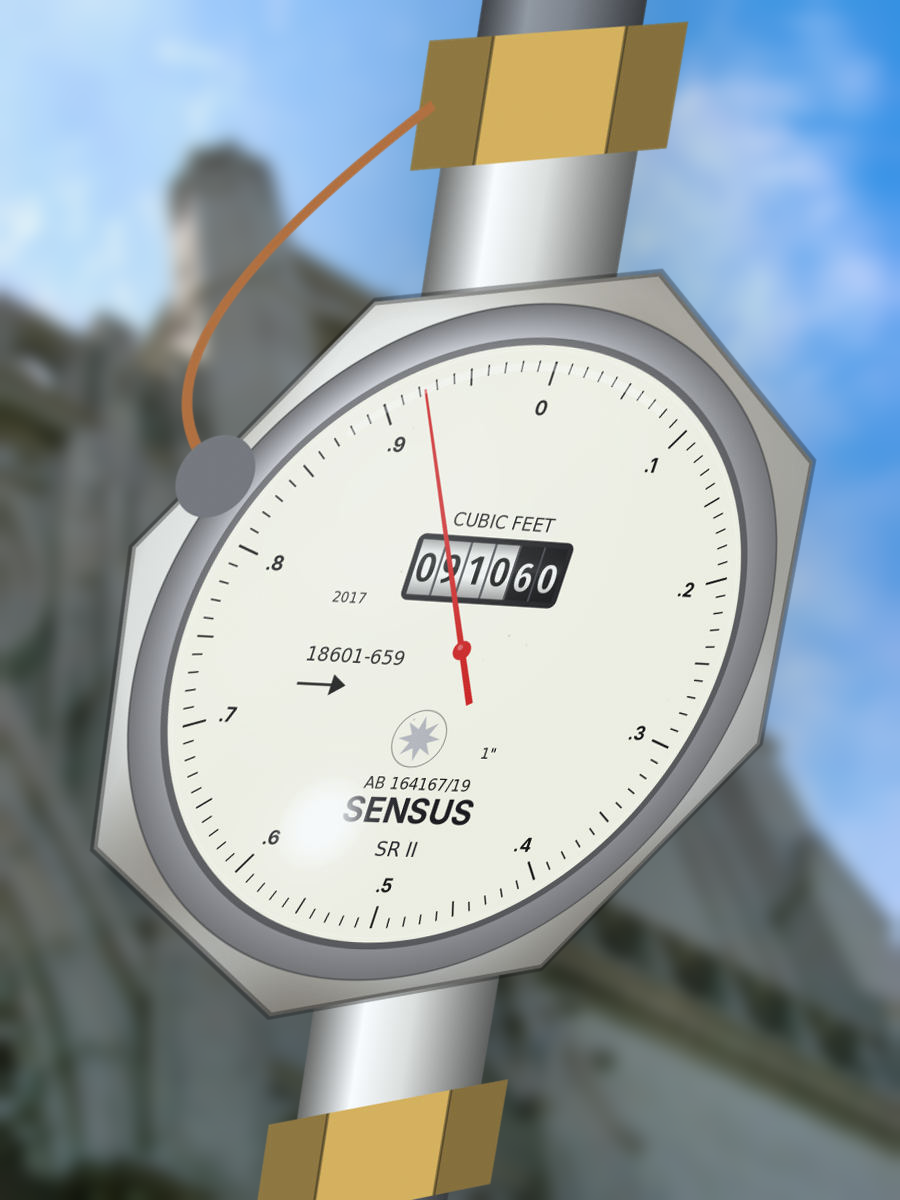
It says 91059.92 ft³
